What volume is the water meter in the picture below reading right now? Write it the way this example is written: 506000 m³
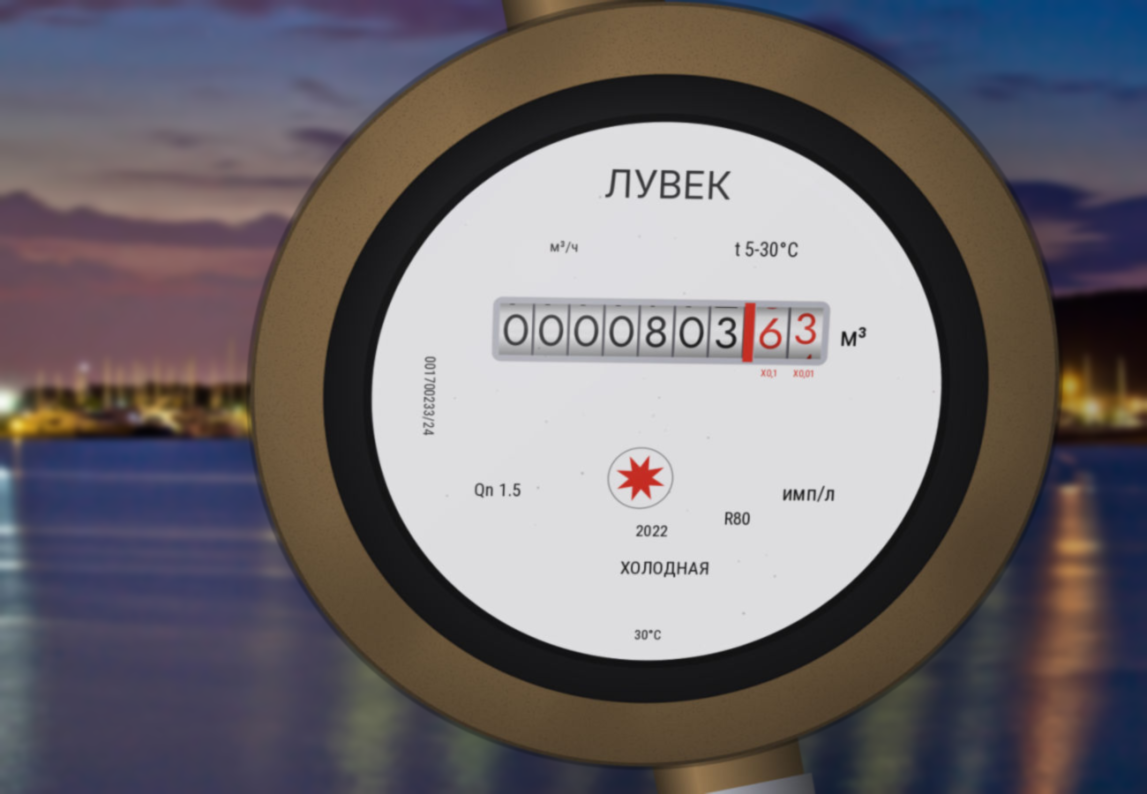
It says 803.63 m³
